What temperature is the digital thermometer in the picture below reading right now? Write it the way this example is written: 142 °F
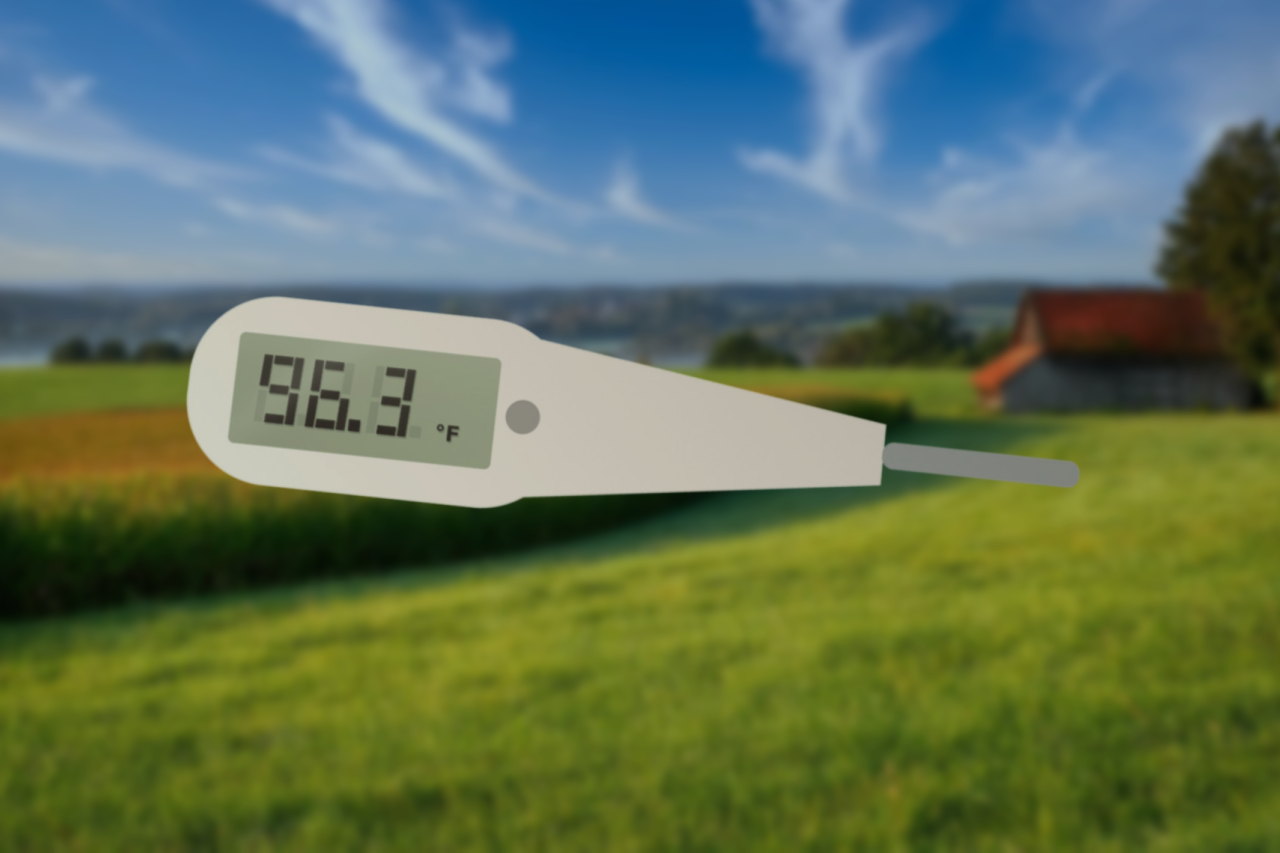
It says 96.3 °F
